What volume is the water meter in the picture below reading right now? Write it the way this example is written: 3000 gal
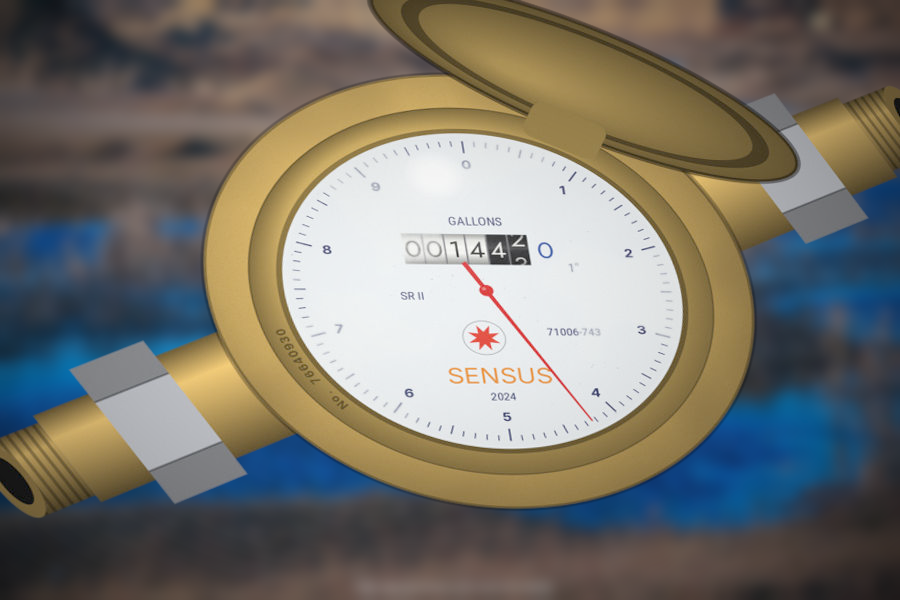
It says 14424.2 gal
